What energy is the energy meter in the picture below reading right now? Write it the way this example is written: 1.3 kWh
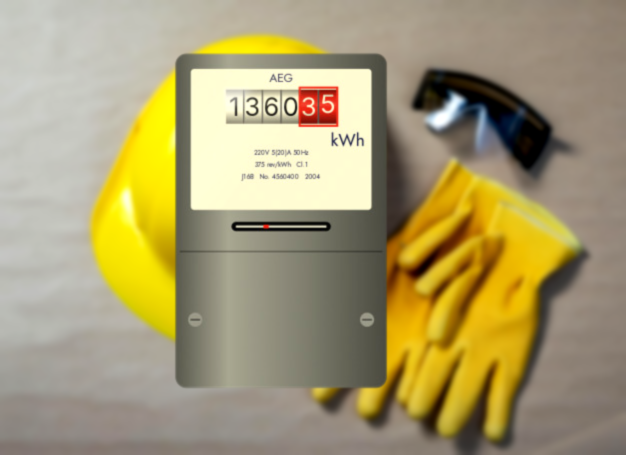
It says 1360.35 kWh
